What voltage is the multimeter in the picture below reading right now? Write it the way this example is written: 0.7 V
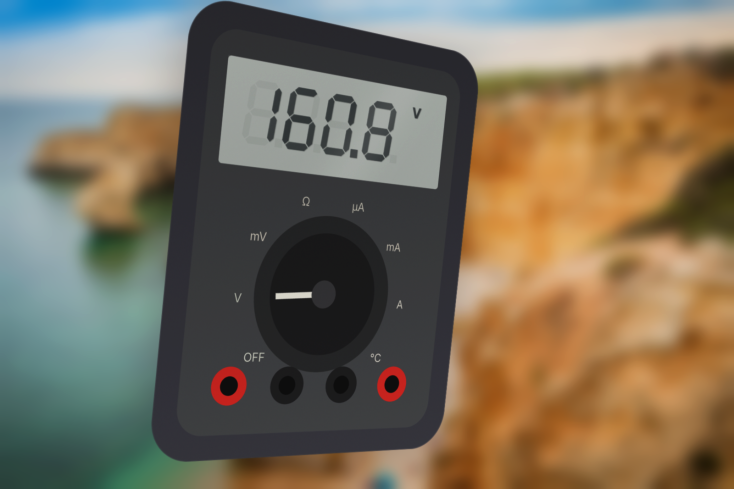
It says 160.8 V
